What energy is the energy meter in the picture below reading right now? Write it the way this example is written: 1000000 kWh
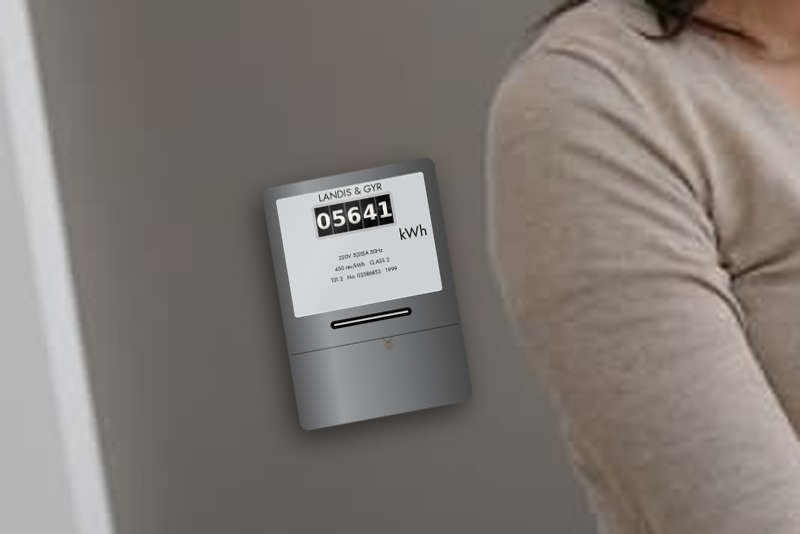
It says 5641 kWh
